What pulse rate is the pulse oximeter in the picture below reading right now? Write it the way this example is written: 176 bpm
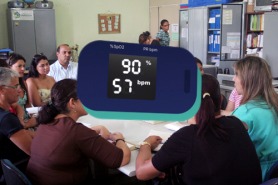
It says 57 bpm
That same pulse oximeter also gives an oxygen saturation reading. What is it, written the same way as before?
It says 90 %
